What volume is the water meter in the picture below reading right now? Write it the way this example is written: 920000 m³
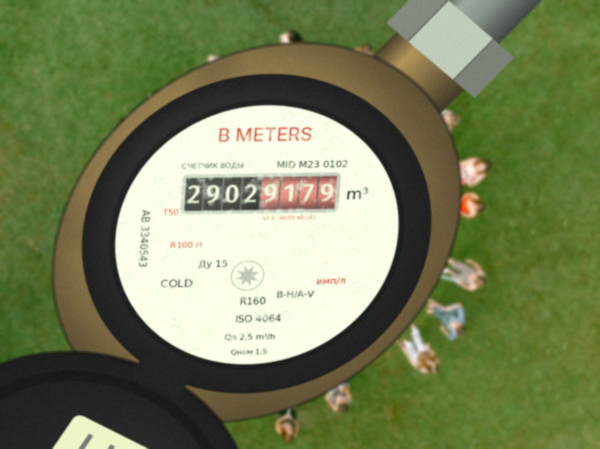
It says 2902.9179 m³
